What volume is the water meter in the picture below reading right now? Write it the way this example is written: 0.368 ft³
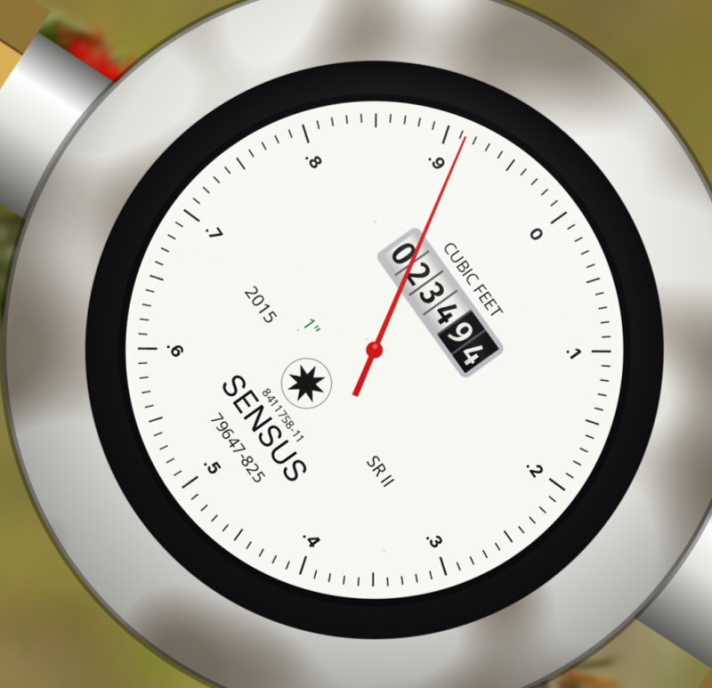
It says 23493.91 ft³
